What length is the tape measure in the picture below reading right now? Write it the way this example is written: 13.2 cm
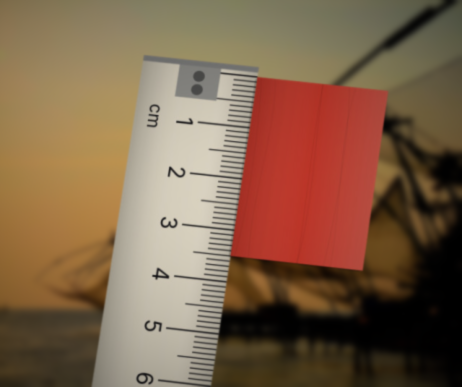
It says 3.5 cm
